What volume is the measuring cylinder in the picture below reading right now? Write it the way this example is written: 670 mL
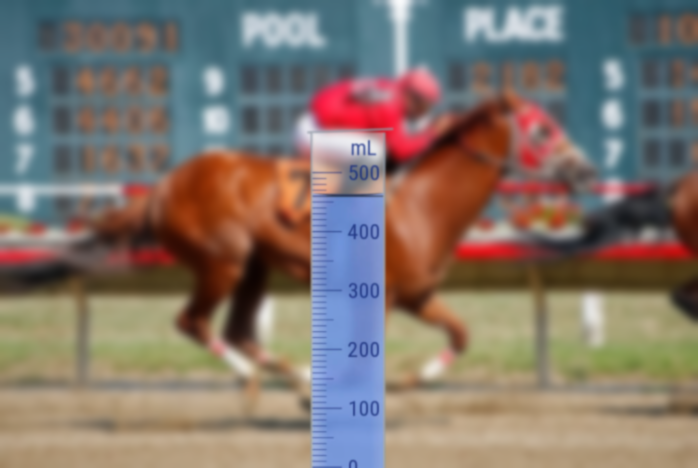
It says 460 mL
